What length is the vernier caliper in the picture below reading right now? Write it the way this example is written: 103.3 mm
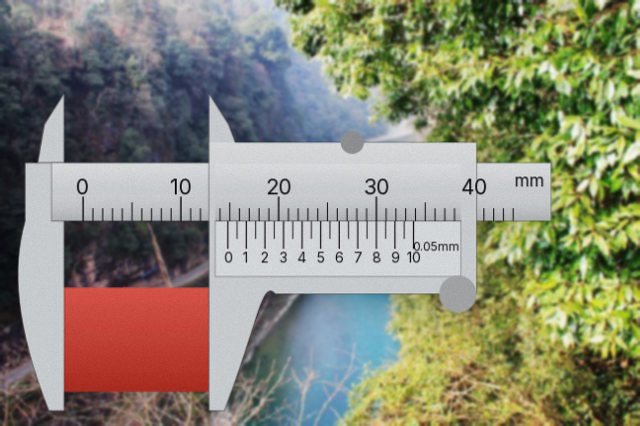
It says 14.8 mm
